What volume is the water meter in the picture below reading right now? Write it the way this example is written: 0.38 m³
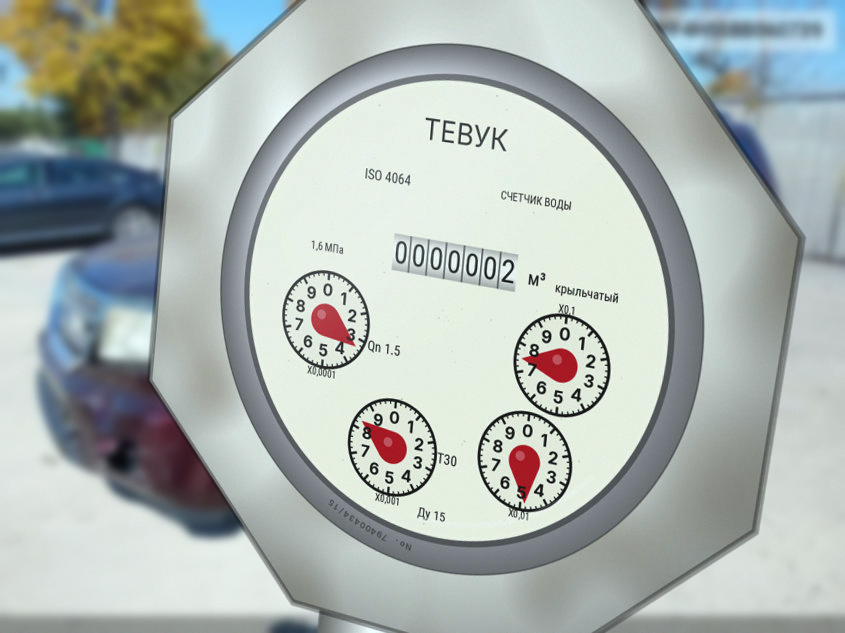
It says 2.7483 m³
